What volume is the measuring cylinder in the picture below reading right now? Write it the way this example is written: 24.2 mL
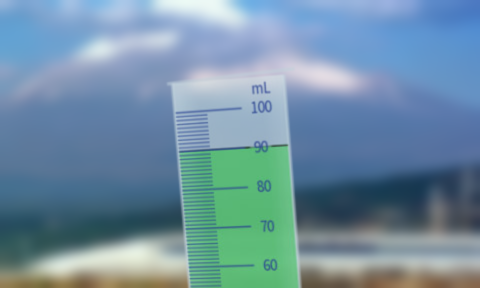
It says 90 mL
